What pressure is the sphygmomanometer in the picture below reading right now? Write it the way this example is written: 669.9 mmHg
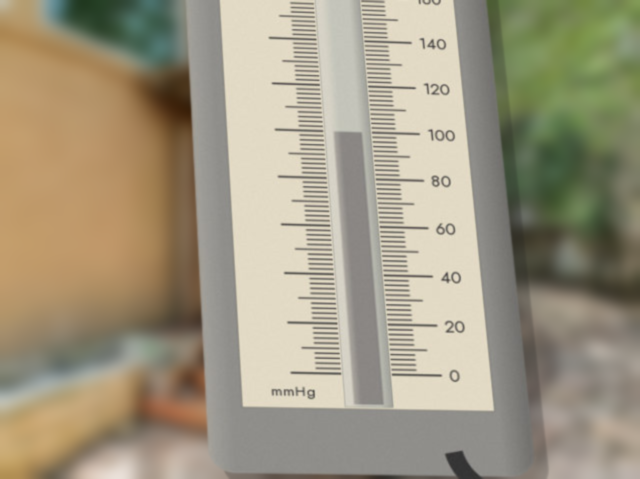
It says 100 mmHg
